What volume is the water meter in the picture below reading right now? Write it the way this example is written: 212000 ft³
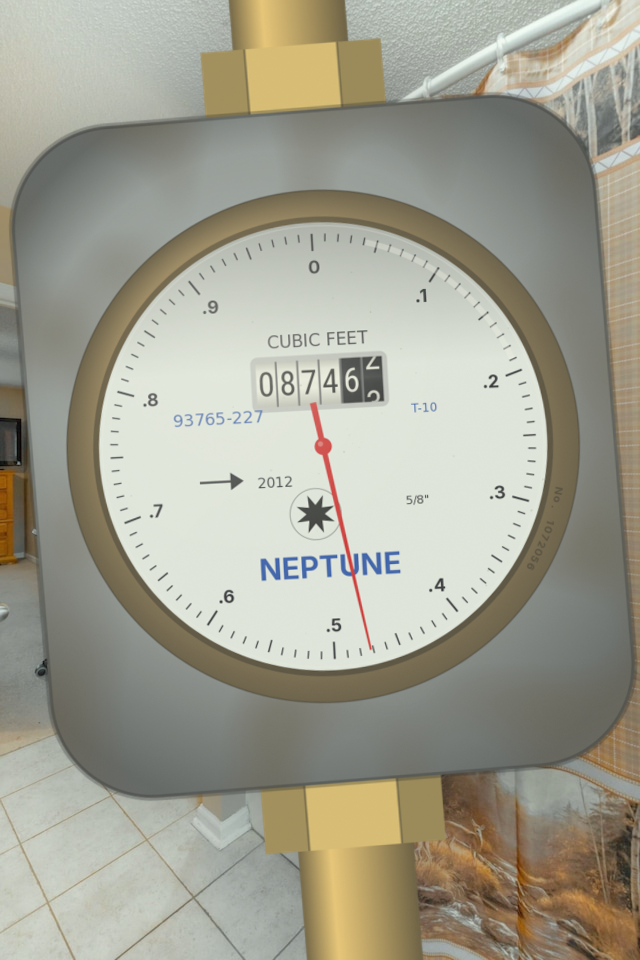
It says 87462.47 ft³
